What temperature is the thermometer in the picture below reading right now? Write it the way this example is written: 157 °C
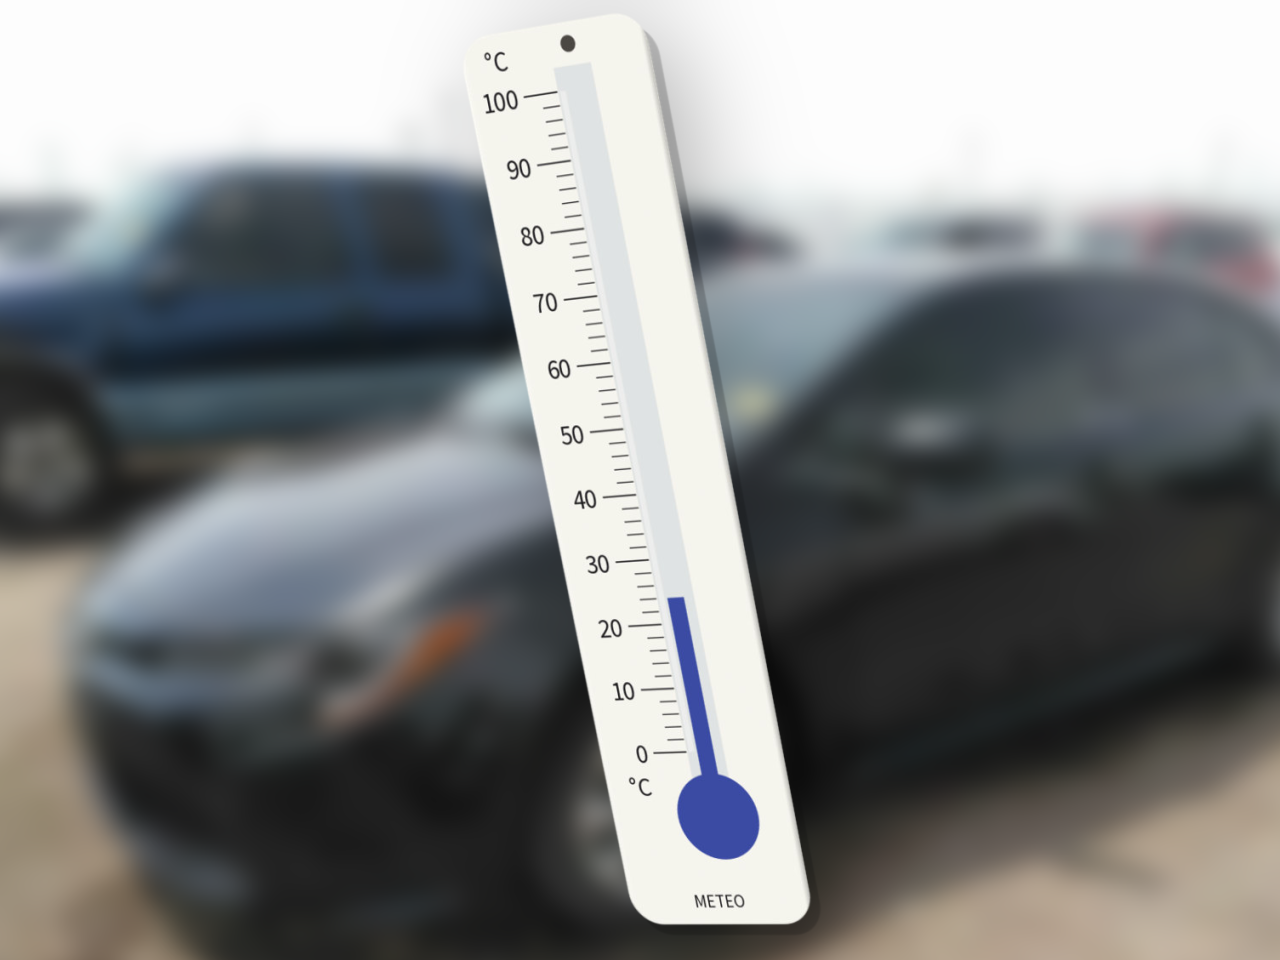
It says 24 °C
